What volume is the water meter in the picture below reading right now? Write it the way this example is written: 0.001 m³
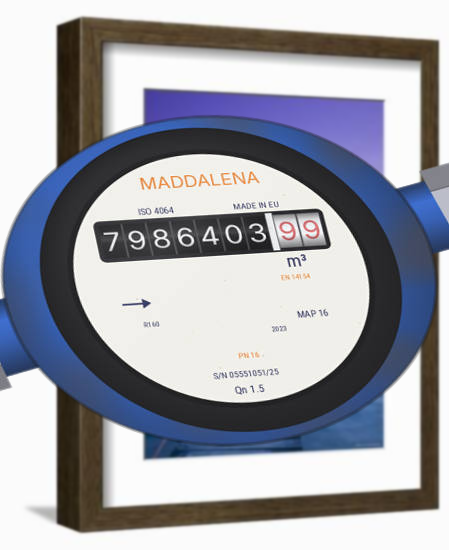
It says 7986403.99 m³
